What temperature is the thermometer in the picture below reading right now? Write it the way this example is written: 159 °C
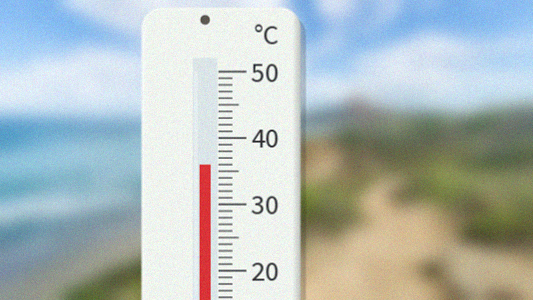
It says 36 °C
